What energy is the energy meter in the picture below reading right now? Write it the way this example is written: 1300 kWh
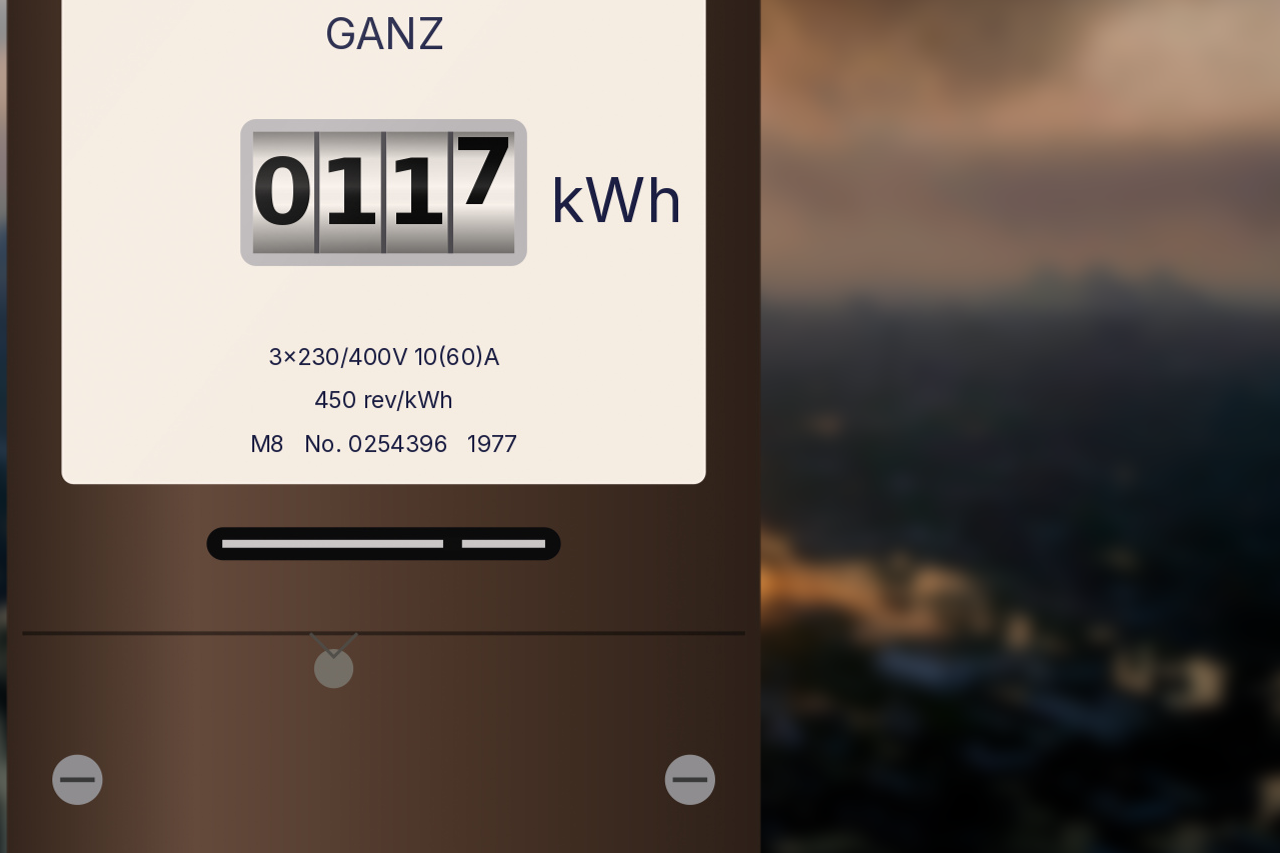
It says 117 kWh
